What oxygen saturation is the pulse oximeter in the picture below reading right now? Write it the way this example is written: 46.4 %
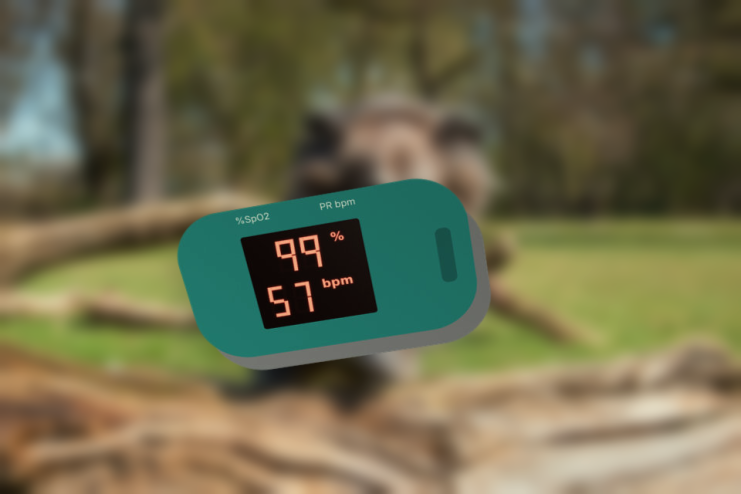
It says 99 %
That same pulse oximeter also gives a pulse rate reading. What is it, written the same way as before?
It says 57 bpm
